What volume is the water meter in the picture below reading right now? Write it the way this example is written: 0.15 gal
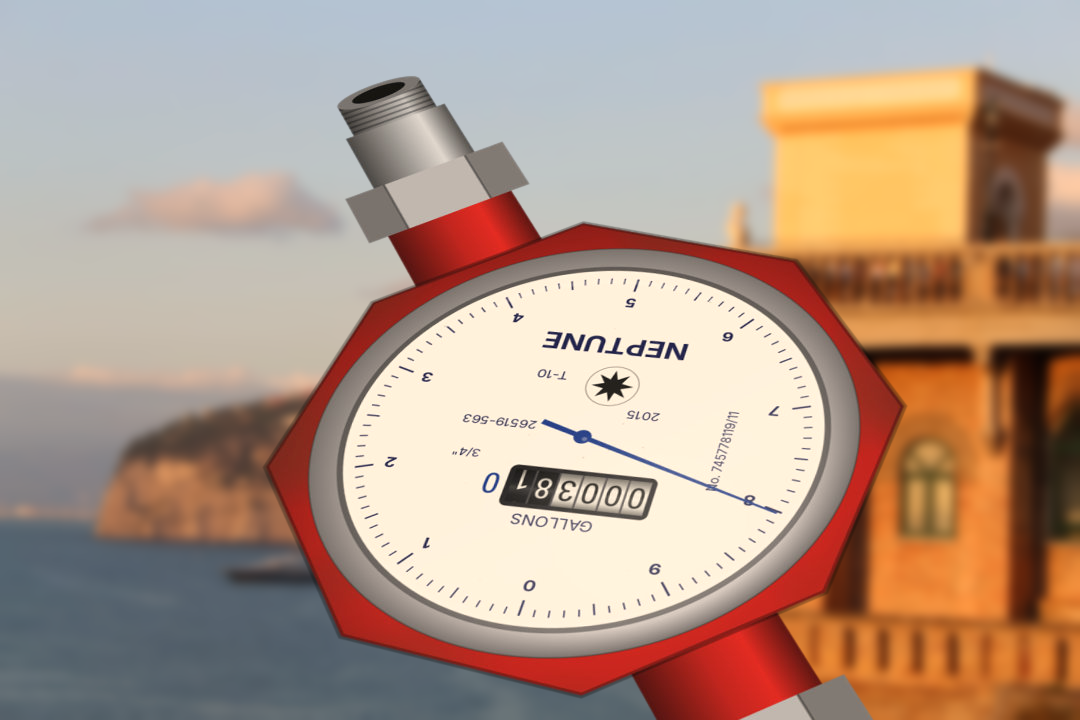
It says 3808.0 gal
